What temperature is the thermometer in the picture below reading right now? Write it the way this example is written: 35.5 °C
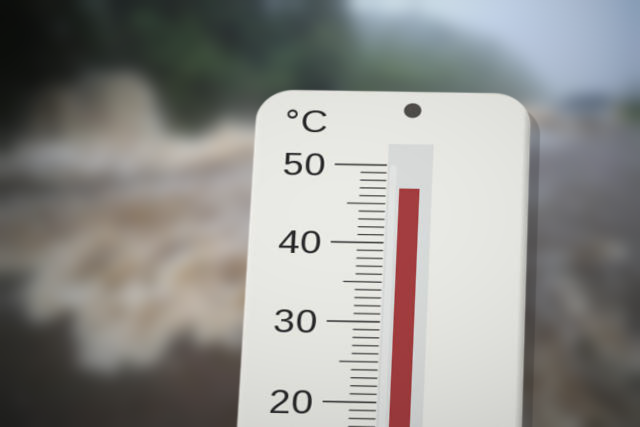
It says 47 °C
